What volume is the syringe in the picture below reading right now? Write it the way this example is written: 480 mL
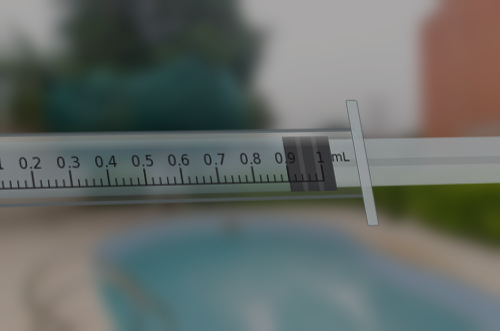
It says 0.9 mL
